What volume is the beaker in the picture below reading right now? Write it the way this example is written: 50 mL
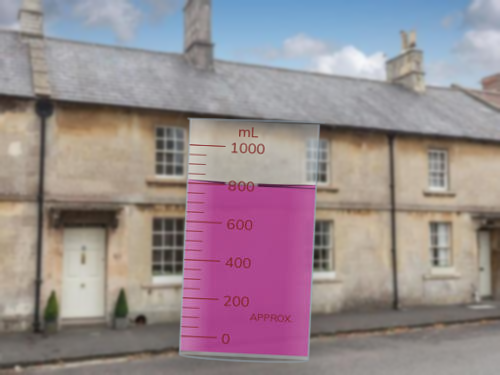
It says 800 mL
